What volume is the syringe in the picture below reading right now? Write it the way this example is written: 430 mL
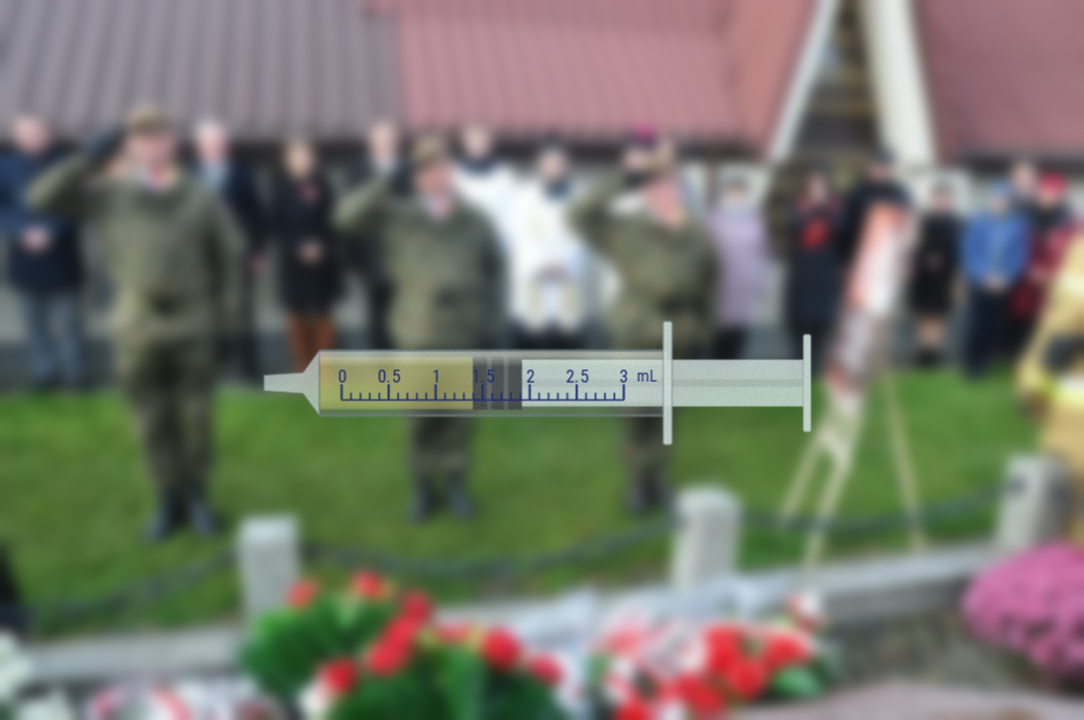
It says 1.4 mL
